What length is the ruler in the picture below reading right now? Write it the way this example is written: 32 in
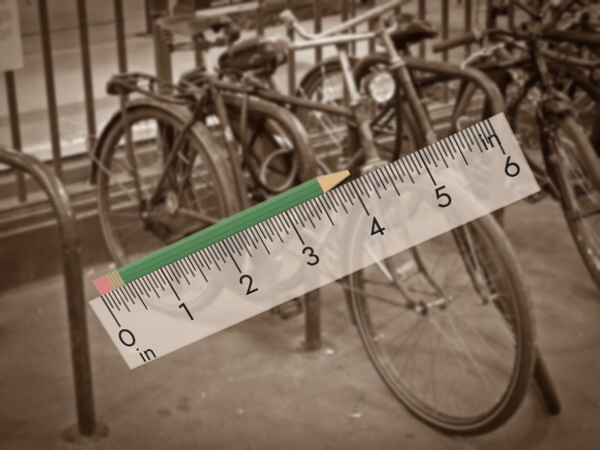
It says 4.1875 in
